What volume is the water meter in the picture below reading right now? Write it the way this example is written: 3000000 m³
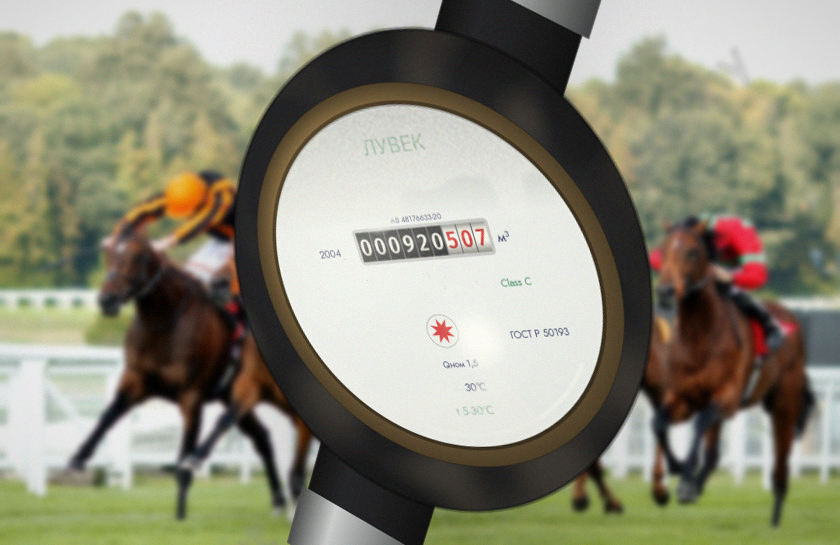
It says 920.507 m³
